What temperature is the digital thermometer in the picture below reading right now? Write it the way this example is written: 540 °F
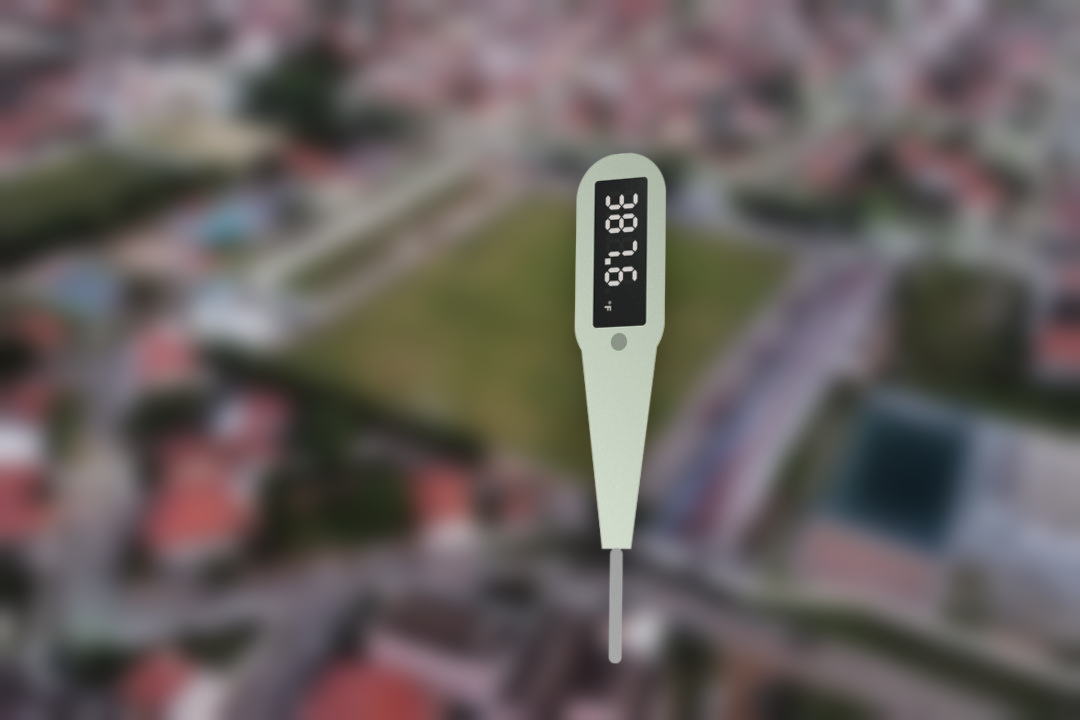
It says 387.6 °F
